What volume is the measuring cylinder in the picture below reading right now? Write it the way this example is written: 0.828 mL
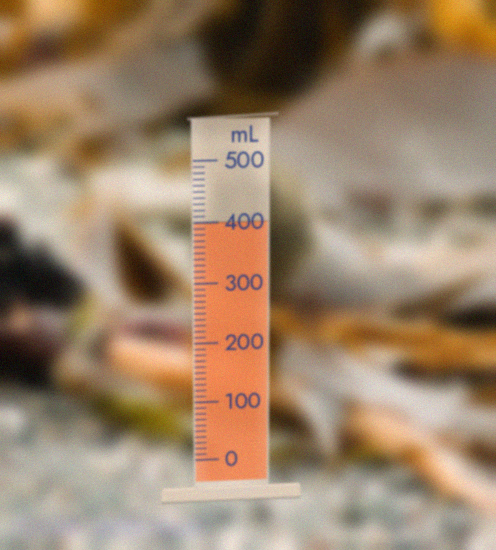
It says 400 mL
